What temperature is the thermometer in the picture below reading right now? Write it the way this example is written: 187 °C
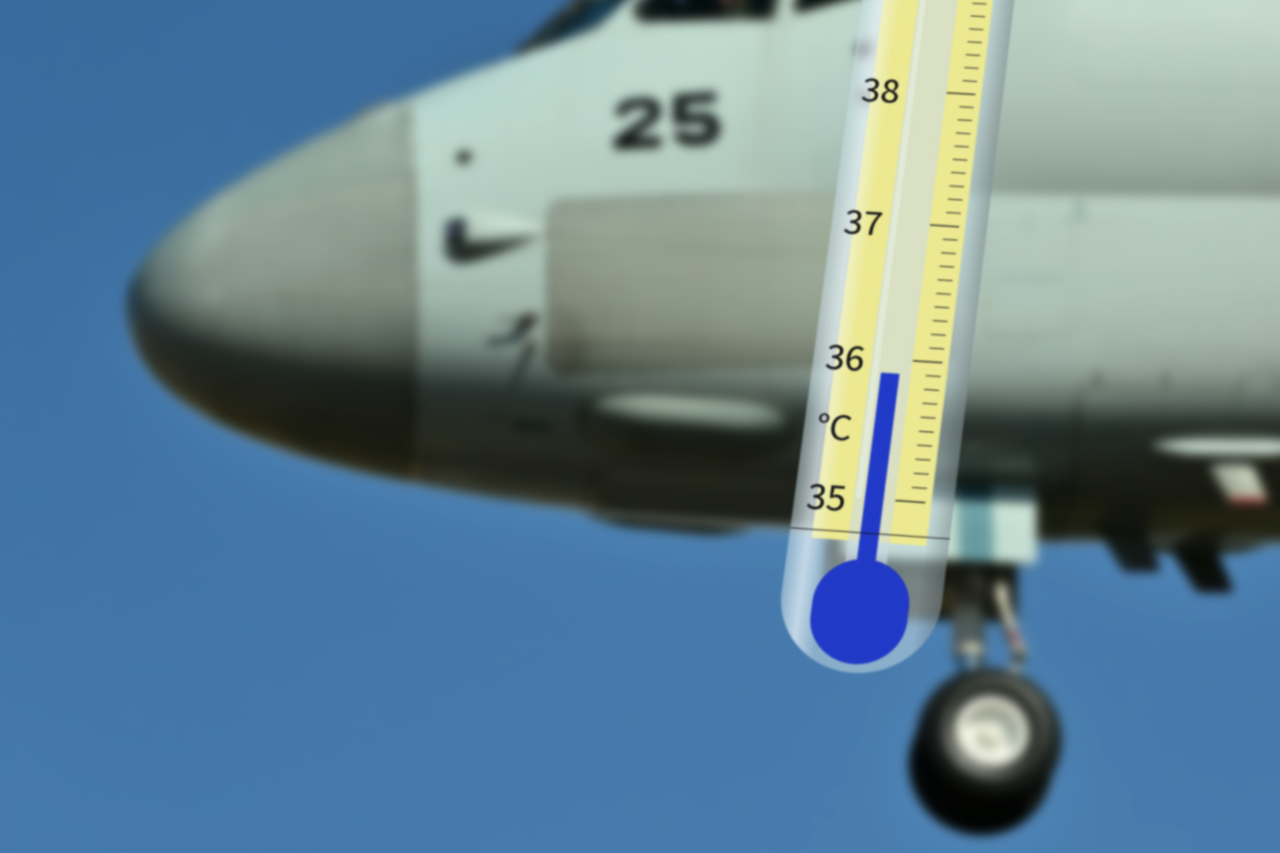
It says 35.9 °C
